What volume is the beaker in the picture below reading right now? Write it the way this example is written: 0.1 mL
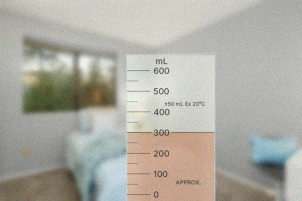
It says 300 mL
